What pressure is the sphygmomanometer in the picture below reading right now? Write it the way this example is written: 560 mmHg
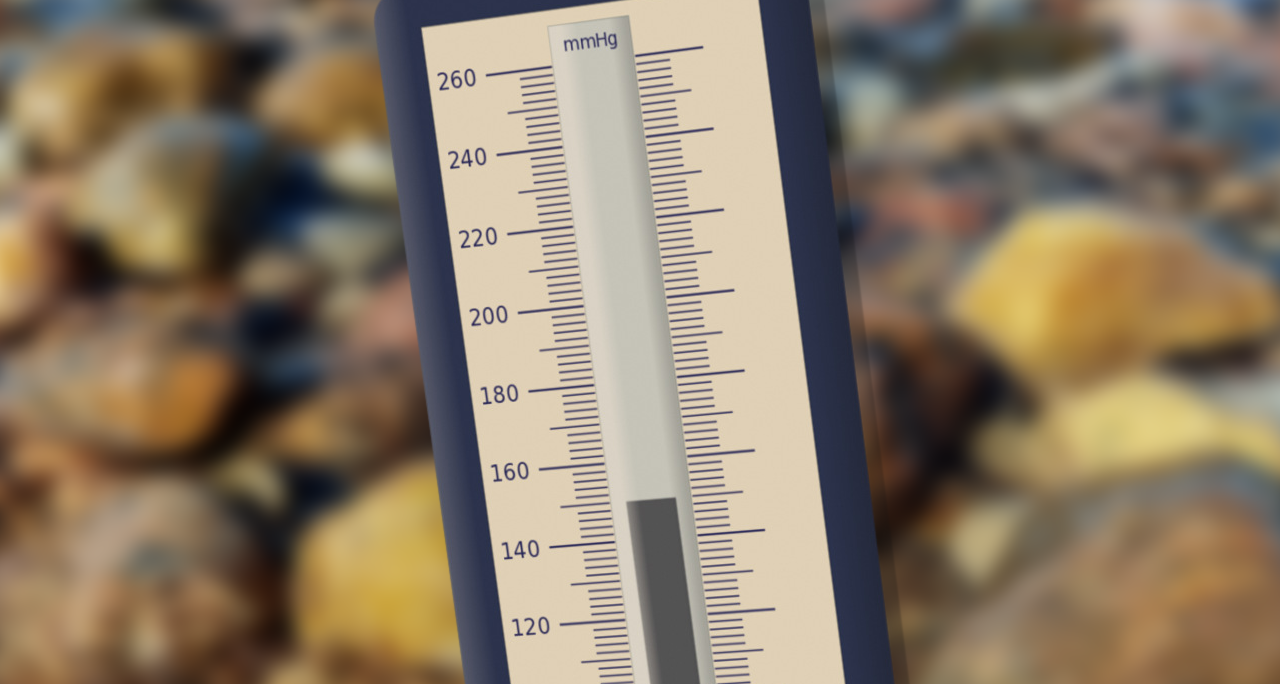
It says 150 mmHg
